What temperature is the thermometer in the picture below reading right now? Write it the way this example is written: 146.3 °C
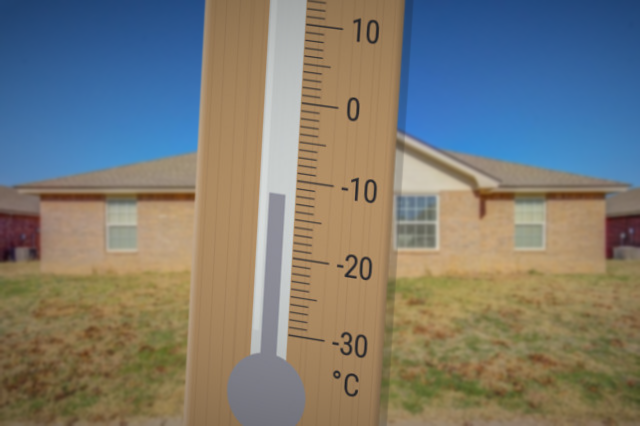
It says -12 °C
